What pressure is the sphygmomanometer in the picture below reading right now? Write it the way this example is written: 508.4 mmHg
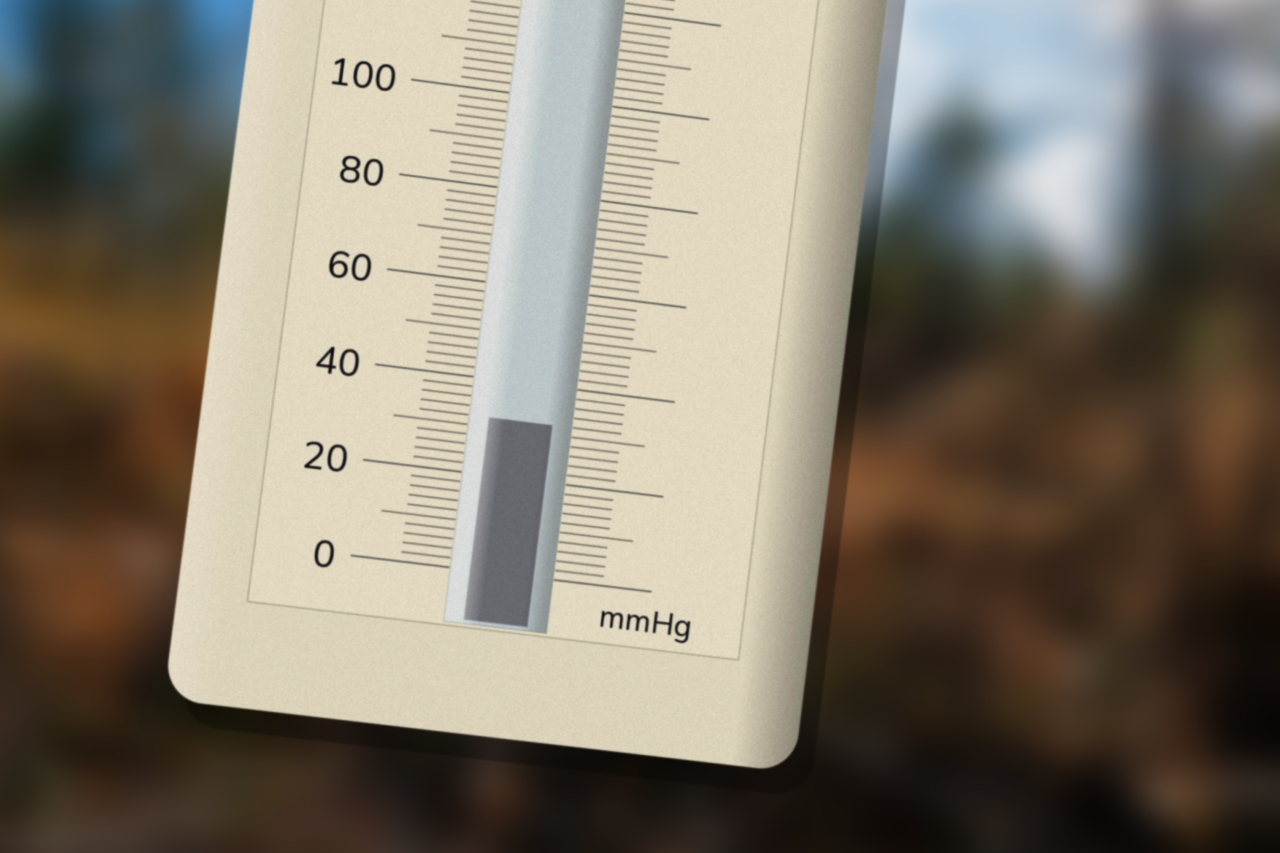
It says 32 mmHg
